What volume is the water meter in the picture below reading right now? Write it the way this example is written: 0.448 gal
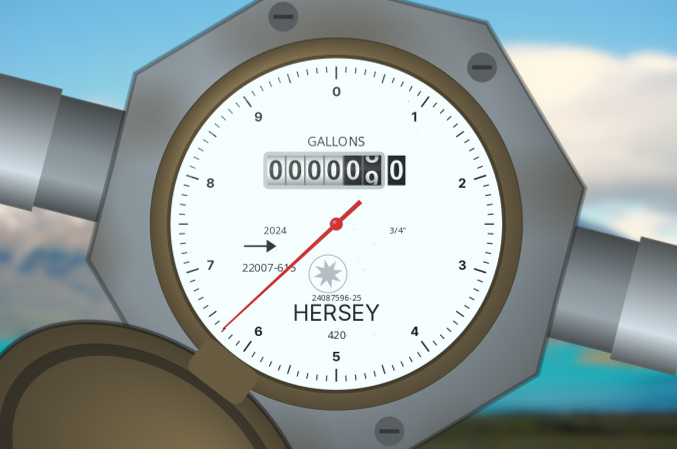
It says 86.3 gal
